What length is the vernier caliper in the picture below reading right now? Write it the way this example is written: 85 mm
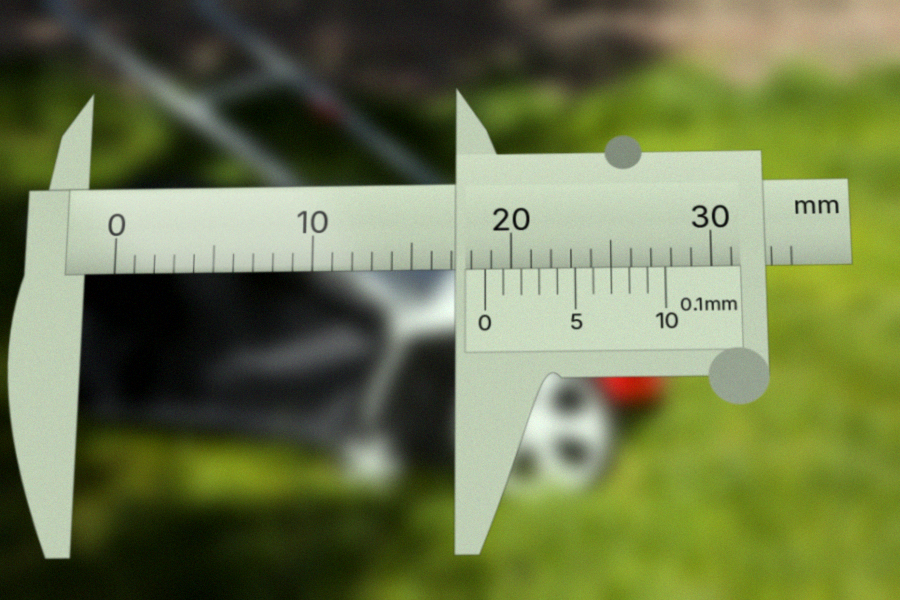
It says 18.7 mm
